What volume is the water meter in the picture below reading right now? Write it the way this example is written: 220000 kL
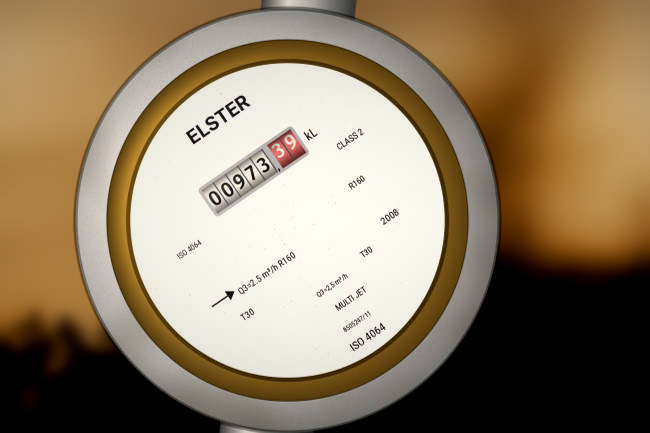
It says 973.39 kL
